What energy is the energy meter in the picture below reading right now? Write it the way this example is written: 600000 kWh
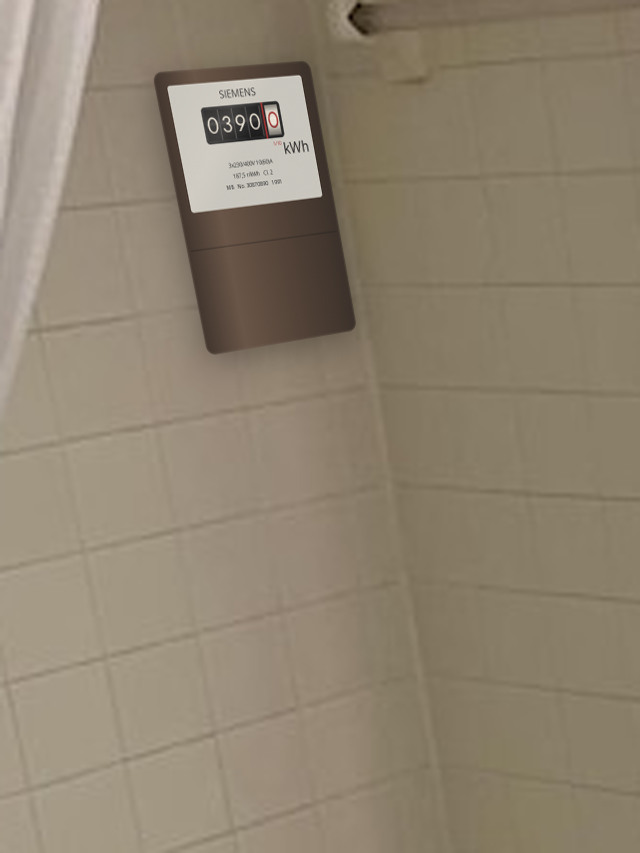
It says 390.0 kWh
